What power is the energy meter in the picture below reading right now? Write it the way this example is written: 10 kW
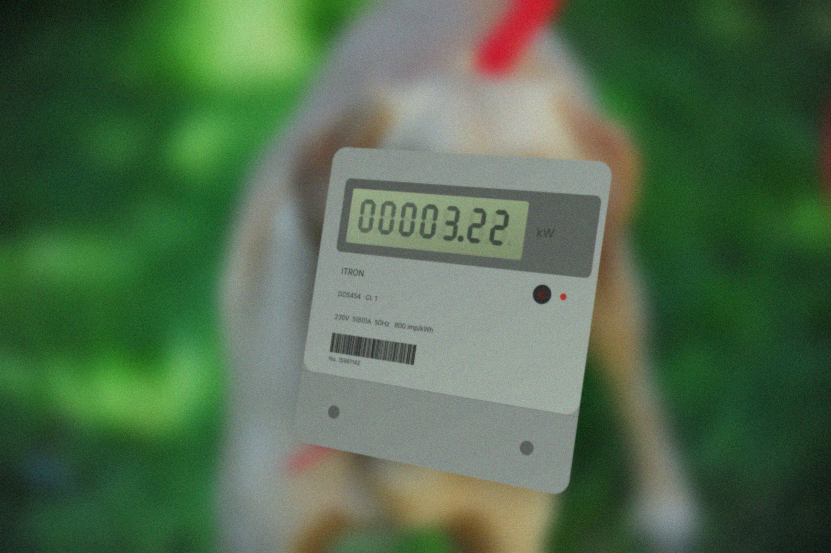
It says 3.22 kW
